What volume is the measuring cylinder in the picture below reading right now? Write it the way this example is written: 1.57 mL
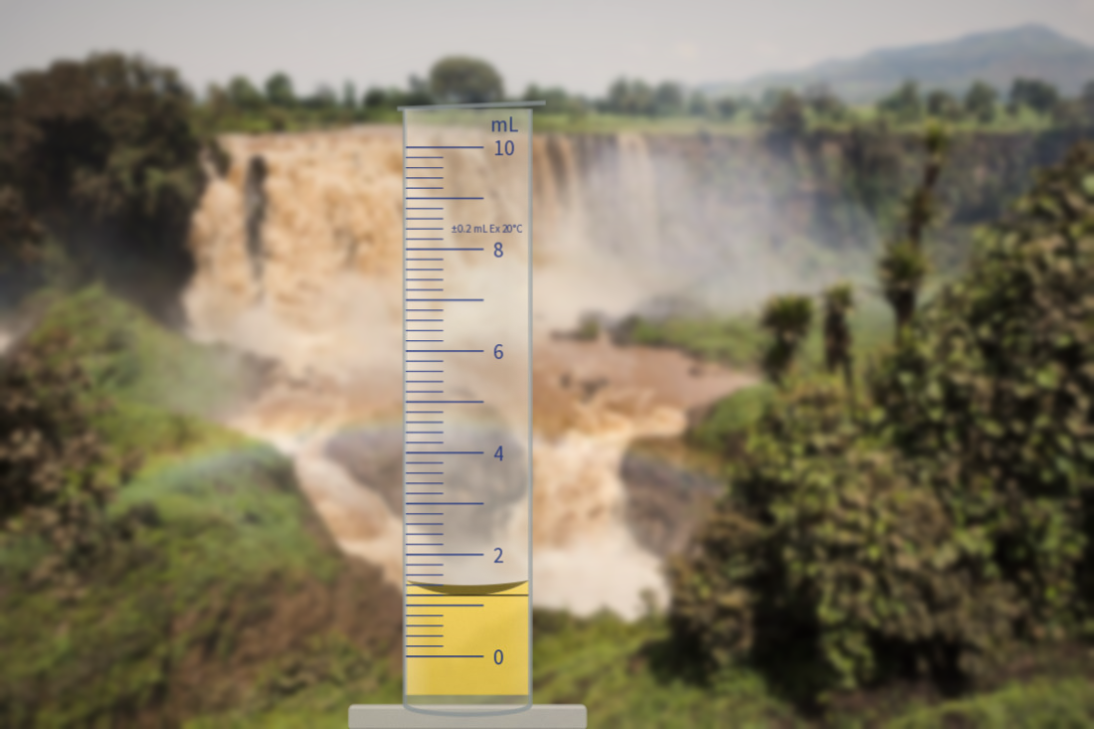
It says 1.2 mL
